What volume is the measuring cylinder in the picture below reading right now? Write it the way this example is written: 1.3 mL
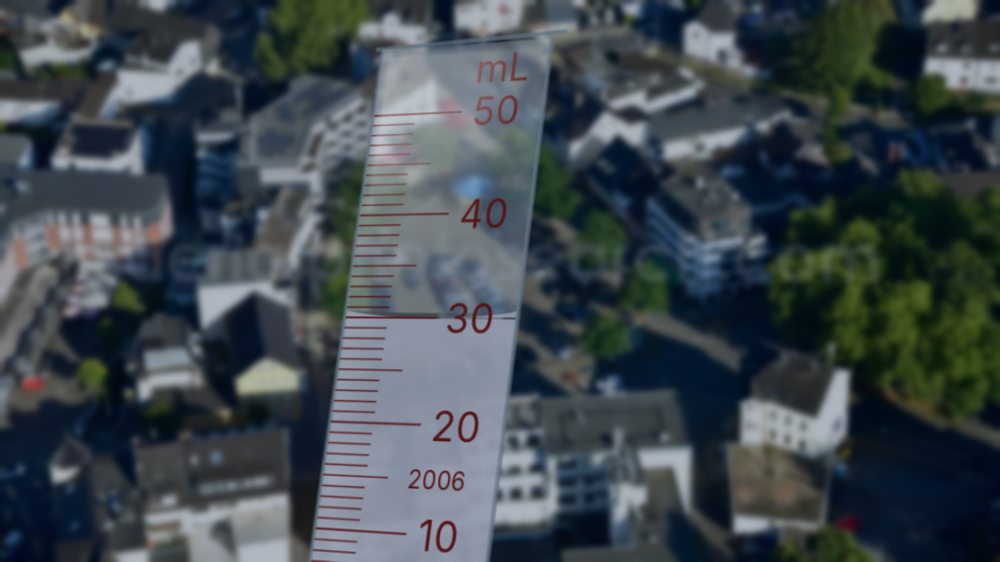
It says 30 mL
